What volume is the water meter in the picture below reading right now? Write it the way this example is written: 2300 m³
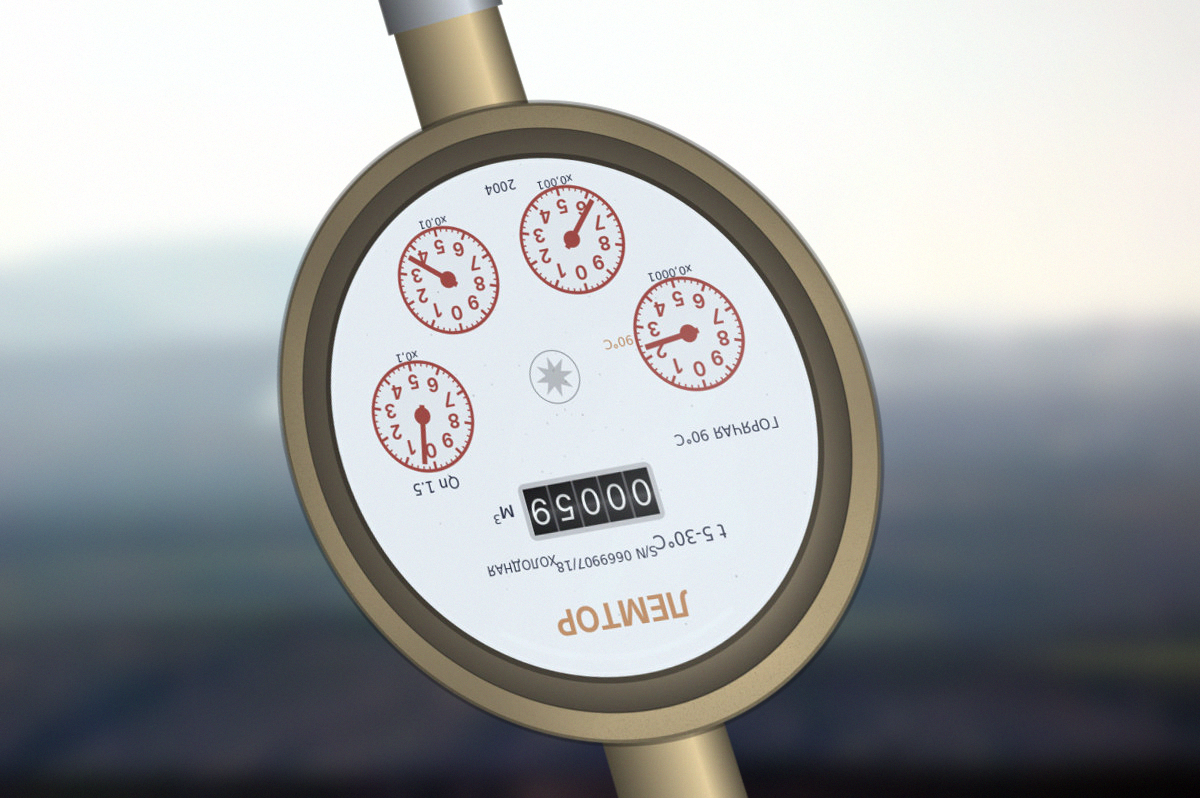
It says 59.0362 m³
